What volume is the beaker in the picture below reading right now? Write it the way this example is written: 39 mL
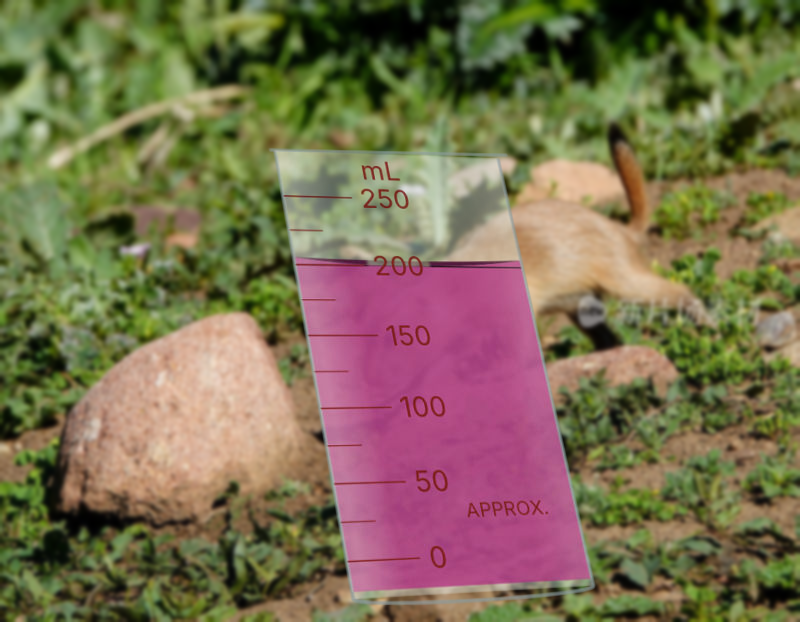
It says 200 mL
